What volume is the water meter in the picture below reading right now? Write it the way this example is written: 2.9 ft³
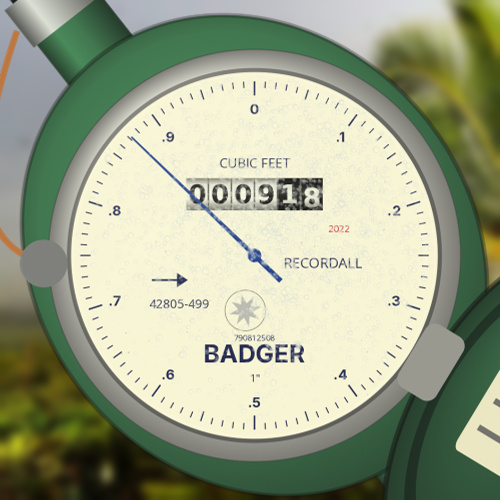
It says 917.87 ft³
